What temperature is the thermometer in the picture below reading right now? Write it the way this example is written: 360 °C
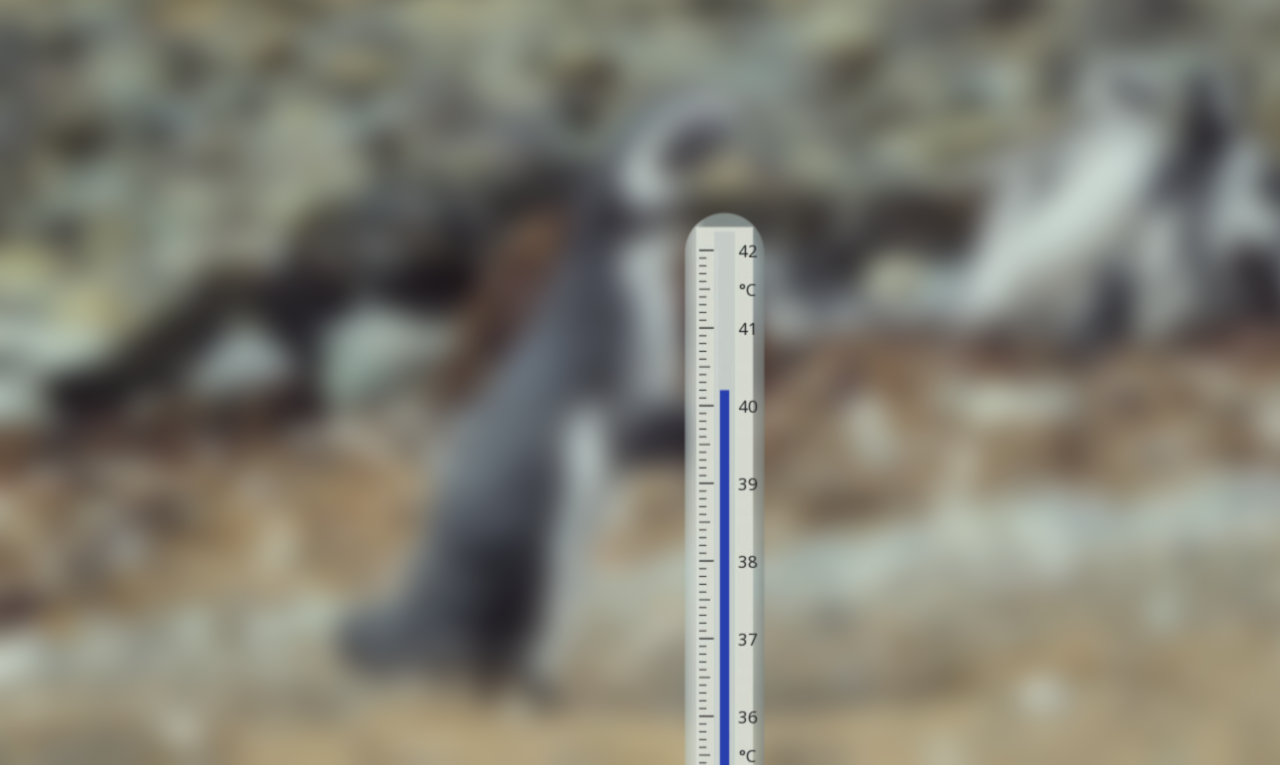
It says 40.2 °C
